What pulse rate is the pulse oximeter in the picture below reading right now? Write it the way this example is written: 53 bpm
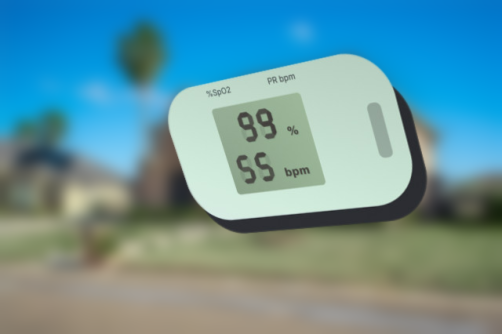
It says 55 bpm
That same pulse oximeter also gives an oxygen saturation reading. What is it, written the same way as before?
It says 99 %
